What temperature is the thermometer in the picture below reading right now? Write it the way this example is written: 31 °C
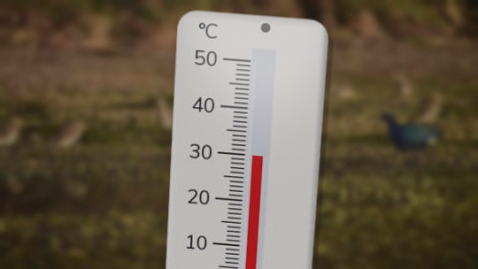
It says 30 °C
